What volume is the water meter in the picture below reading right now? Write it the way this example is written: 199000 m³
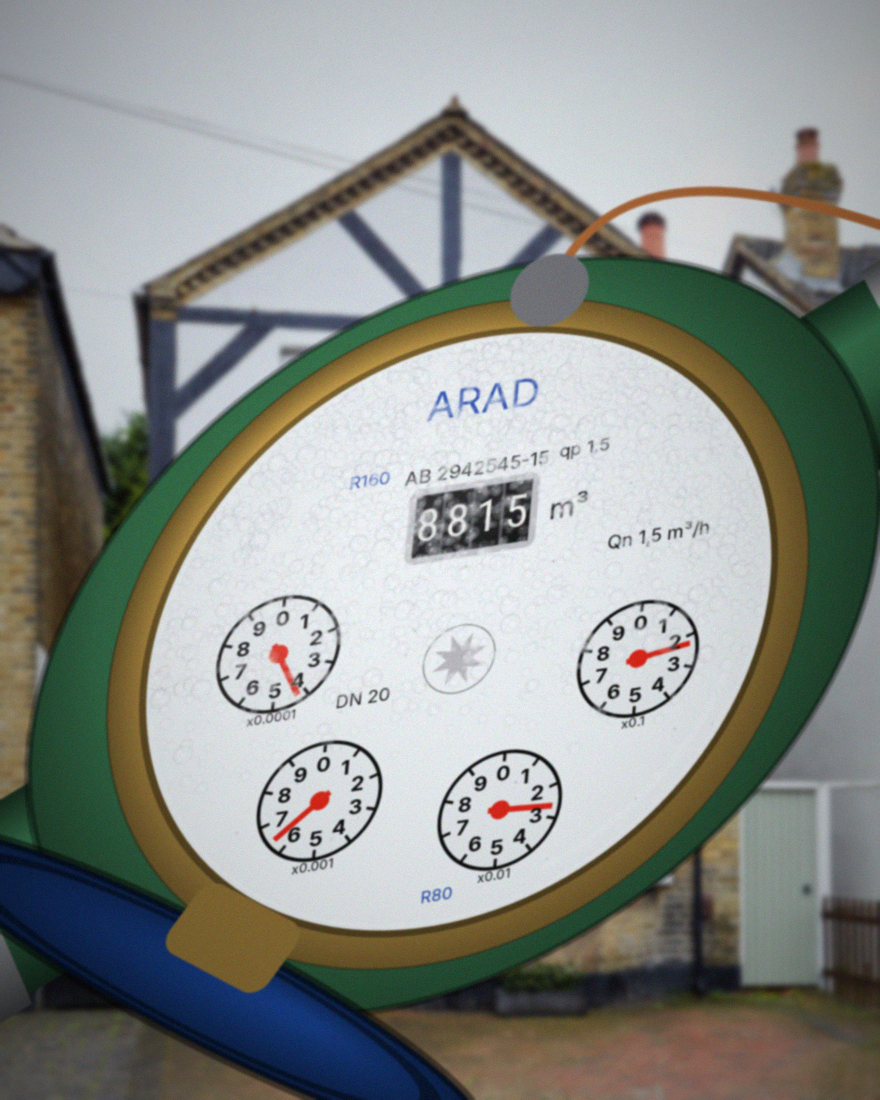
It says 8815.2264 m³
